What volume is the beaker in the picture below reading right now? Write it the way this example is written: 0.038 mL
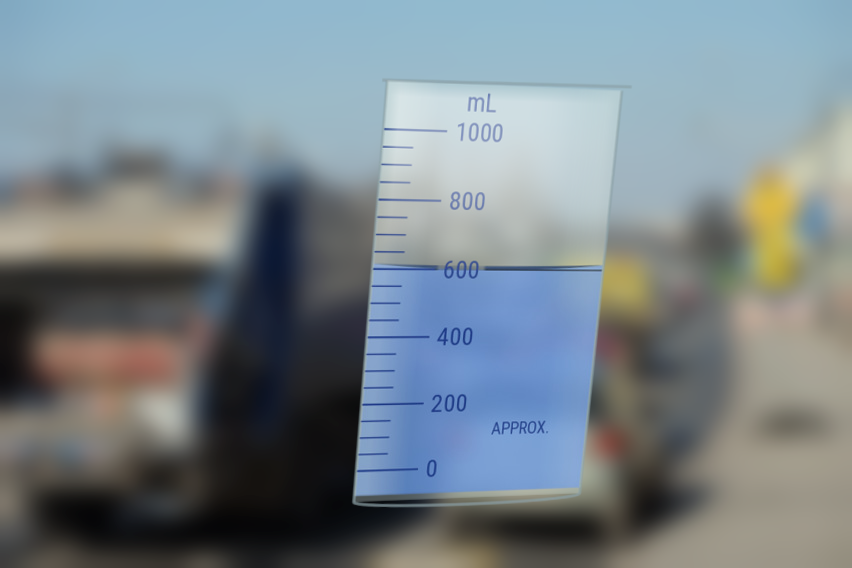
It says 600 mL
